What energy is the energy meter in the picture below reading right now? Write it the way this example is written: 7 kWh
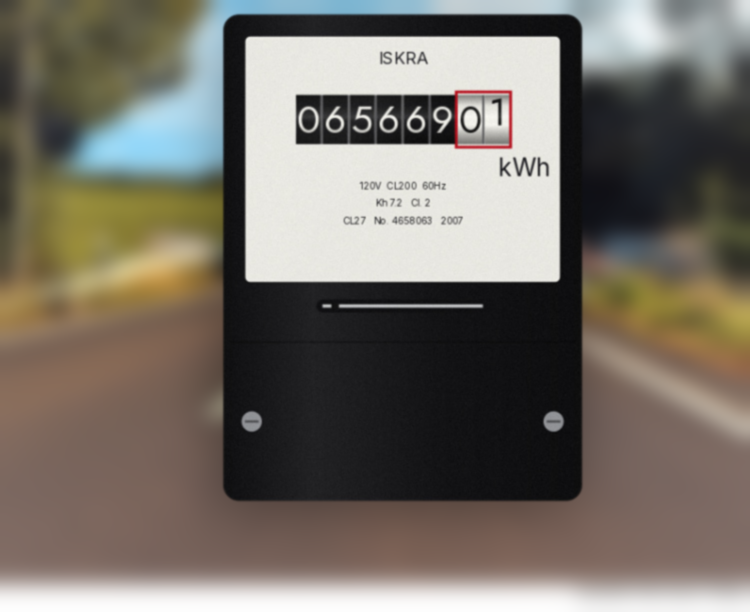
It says 65669.01 kWh
